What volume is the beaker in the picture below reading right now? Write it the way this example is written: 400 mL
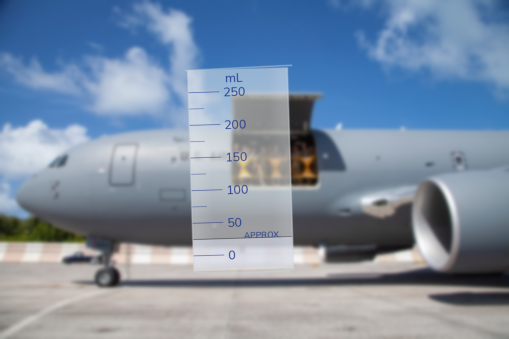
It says 25 mL
